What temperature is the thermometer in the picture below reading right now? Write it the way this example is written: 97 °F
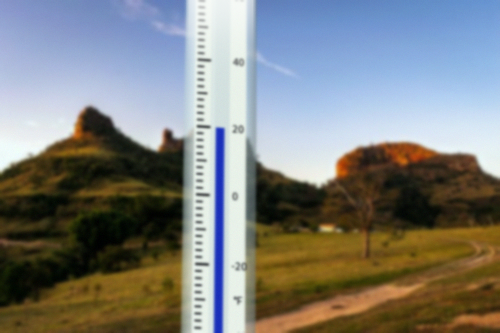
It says 20 °F
